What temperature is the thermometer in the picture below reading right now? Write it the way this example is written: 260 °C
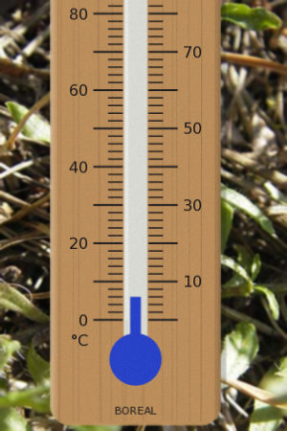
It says 6 °C
